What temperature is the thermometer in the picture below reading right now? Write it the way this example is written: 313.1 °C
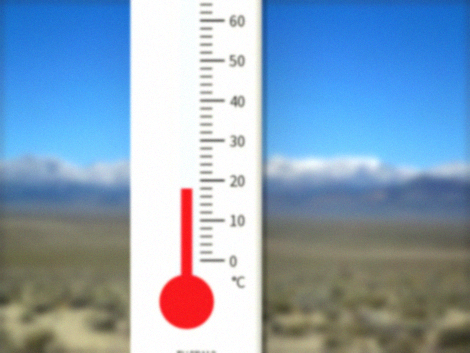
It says 18 °C
